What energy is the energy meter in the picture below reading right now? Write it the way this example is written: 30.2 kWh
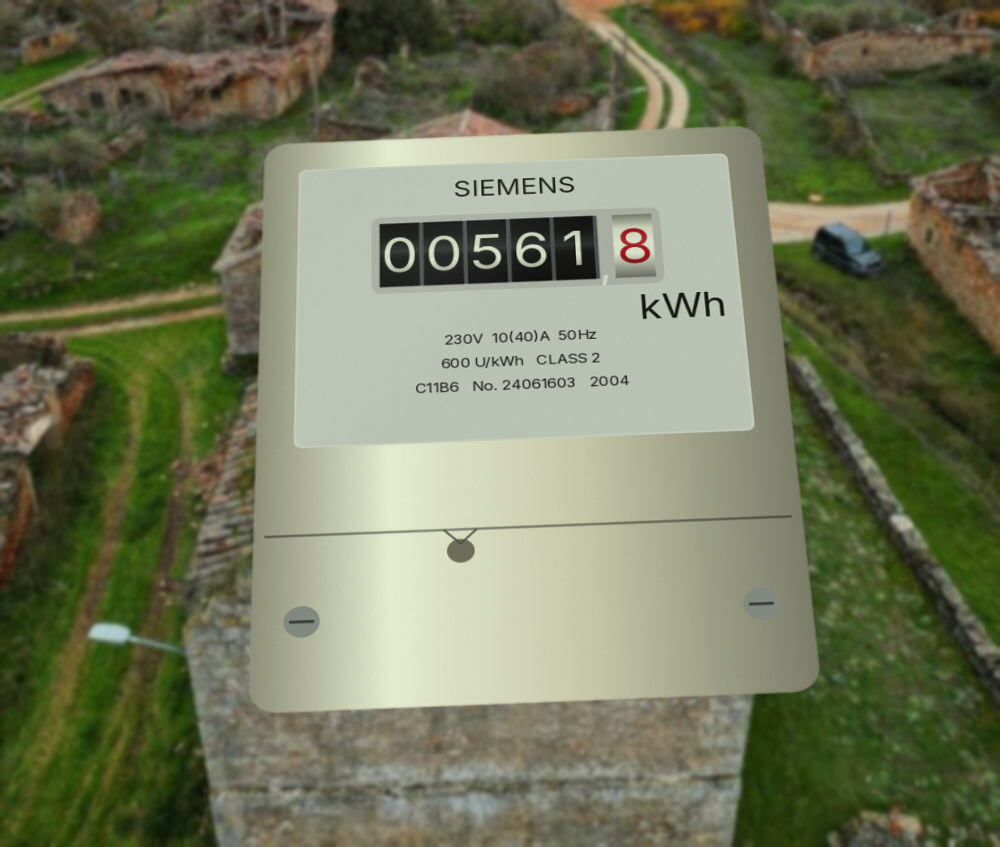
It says 561.8 kWh
